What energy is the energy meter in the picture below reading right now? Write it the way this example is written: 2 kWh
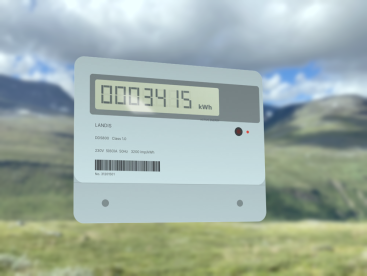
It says 3415 kWh
